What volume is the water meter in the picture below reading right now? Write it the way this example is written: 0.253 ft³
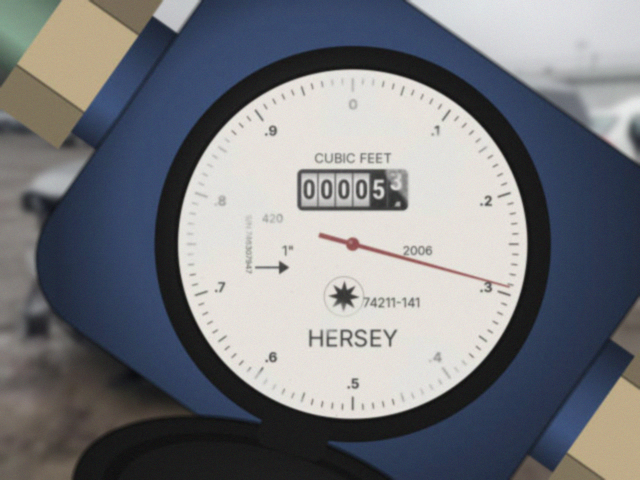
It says 53.29 ft³
